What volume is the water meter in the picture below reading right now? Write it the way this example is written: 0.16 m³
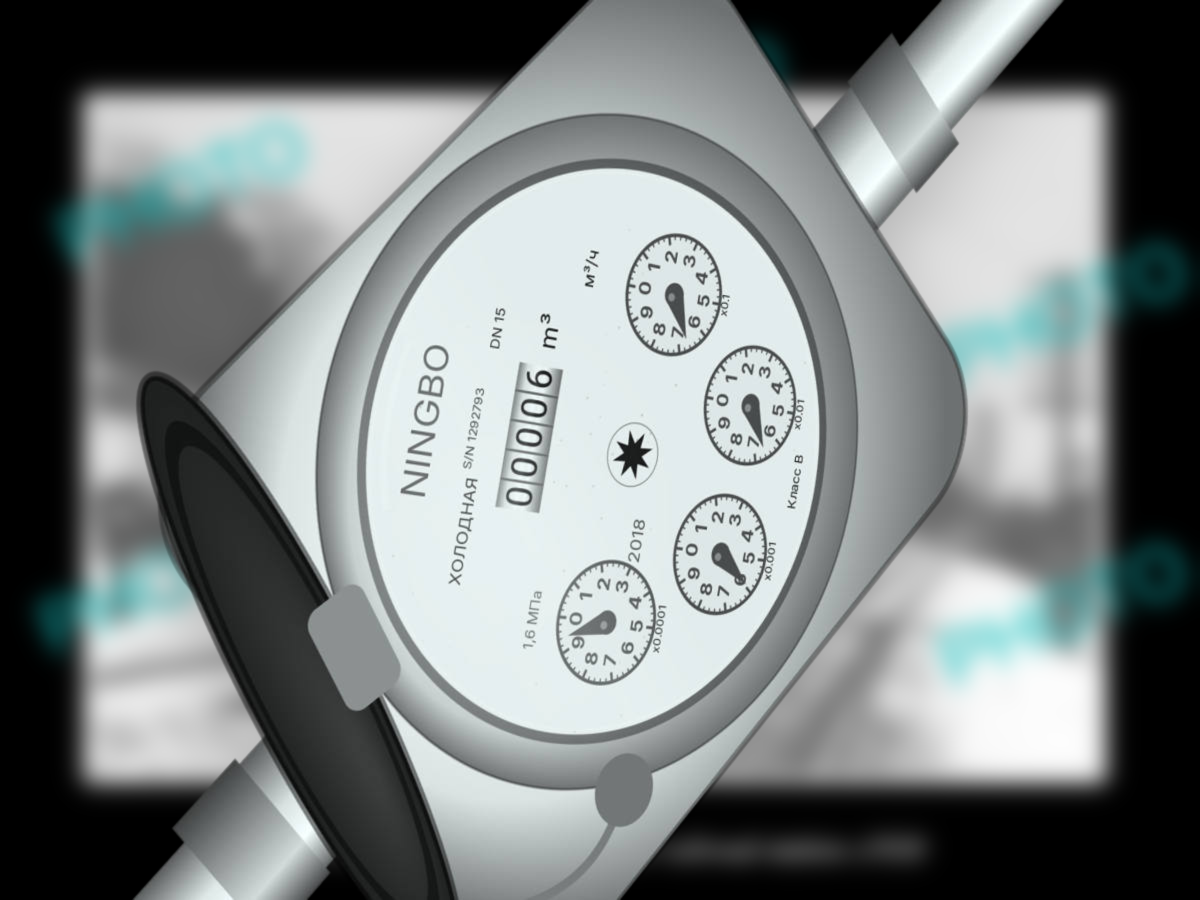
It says 6.6659 m³
